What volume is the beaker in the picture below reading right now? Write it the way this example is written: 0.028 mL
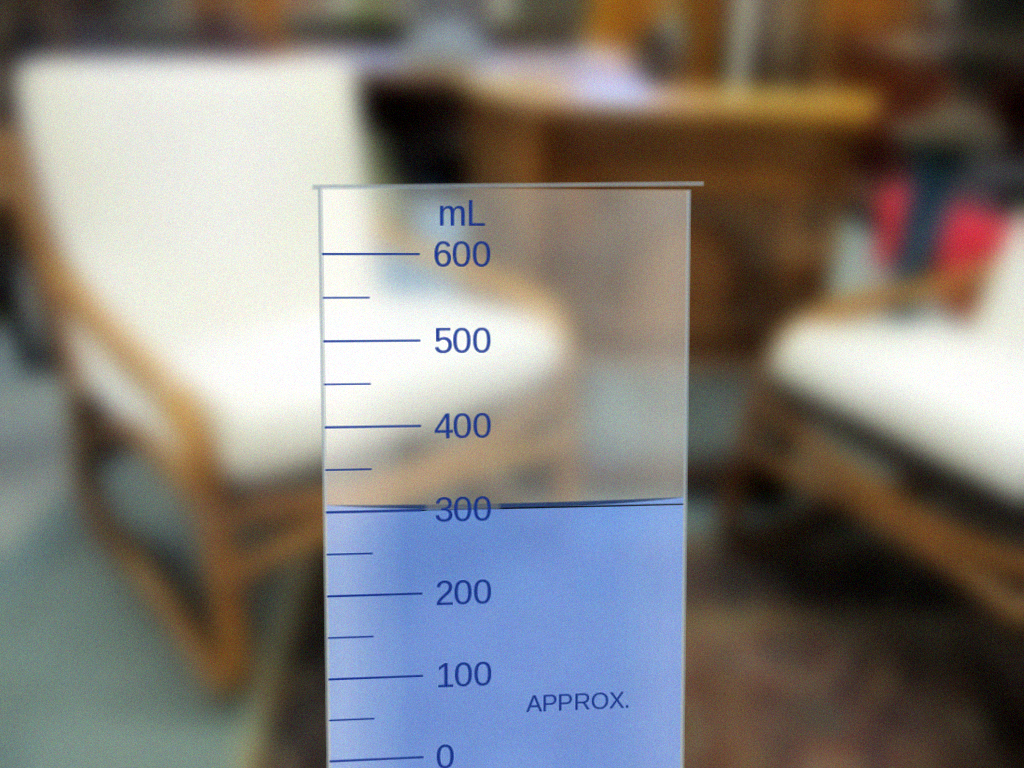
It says 300 mL
